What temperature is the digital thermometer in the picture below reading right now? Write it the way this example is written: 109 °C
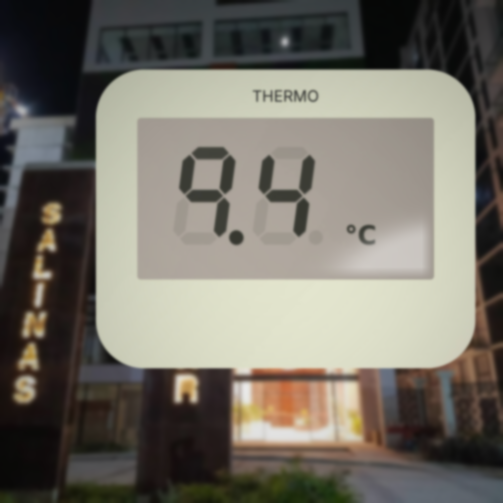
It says 9.4 °C
